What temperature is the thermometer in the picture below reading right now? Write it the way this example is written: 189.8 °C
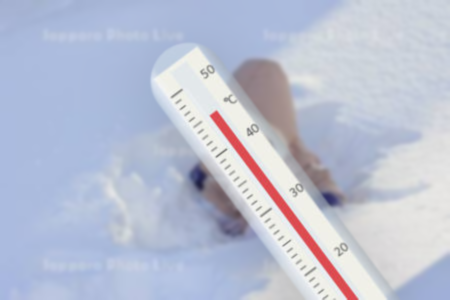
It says 45 °C
